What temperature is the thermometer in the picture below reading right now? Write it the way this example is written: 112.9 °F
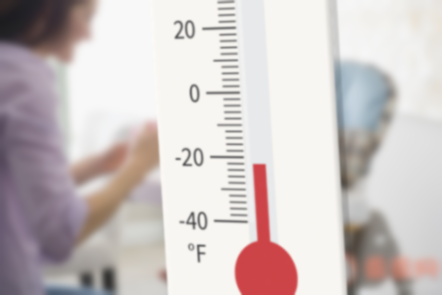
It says -22 °F
